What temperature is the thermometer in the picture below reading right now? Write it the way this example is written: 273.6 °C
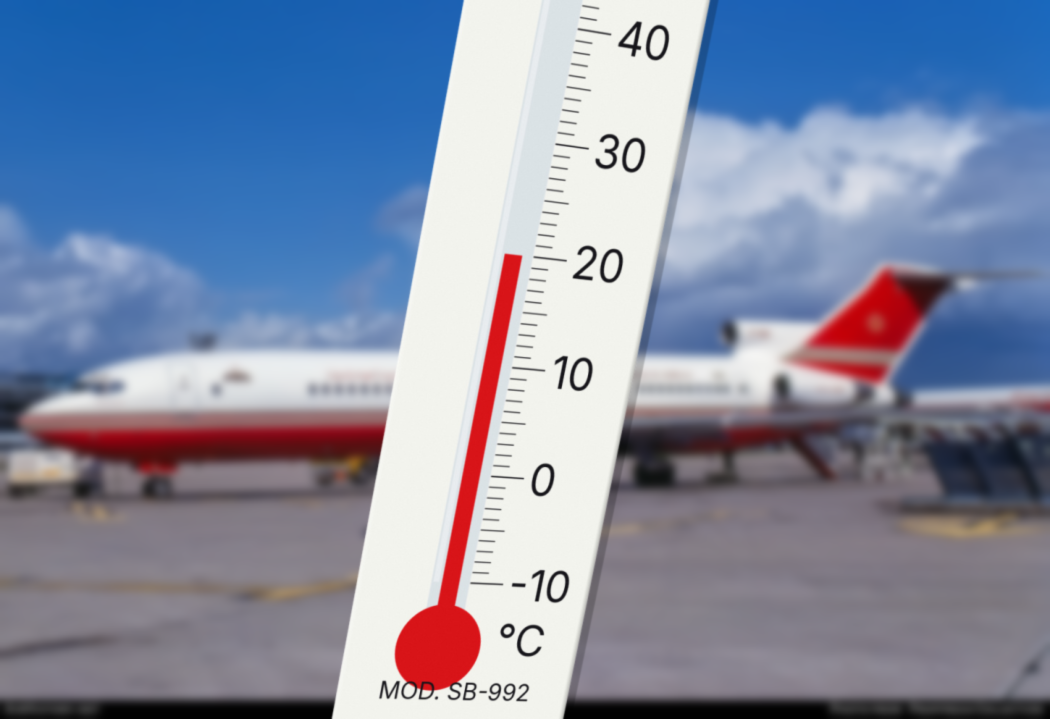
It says 20 °C
